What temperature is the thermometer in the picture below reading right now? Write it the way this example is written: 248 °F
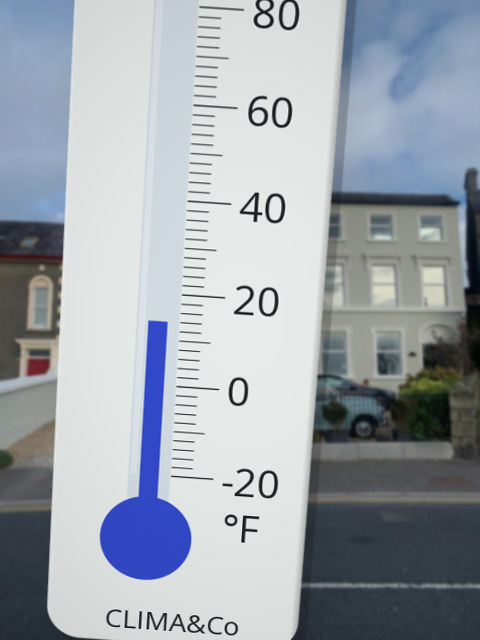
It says 14 °F
